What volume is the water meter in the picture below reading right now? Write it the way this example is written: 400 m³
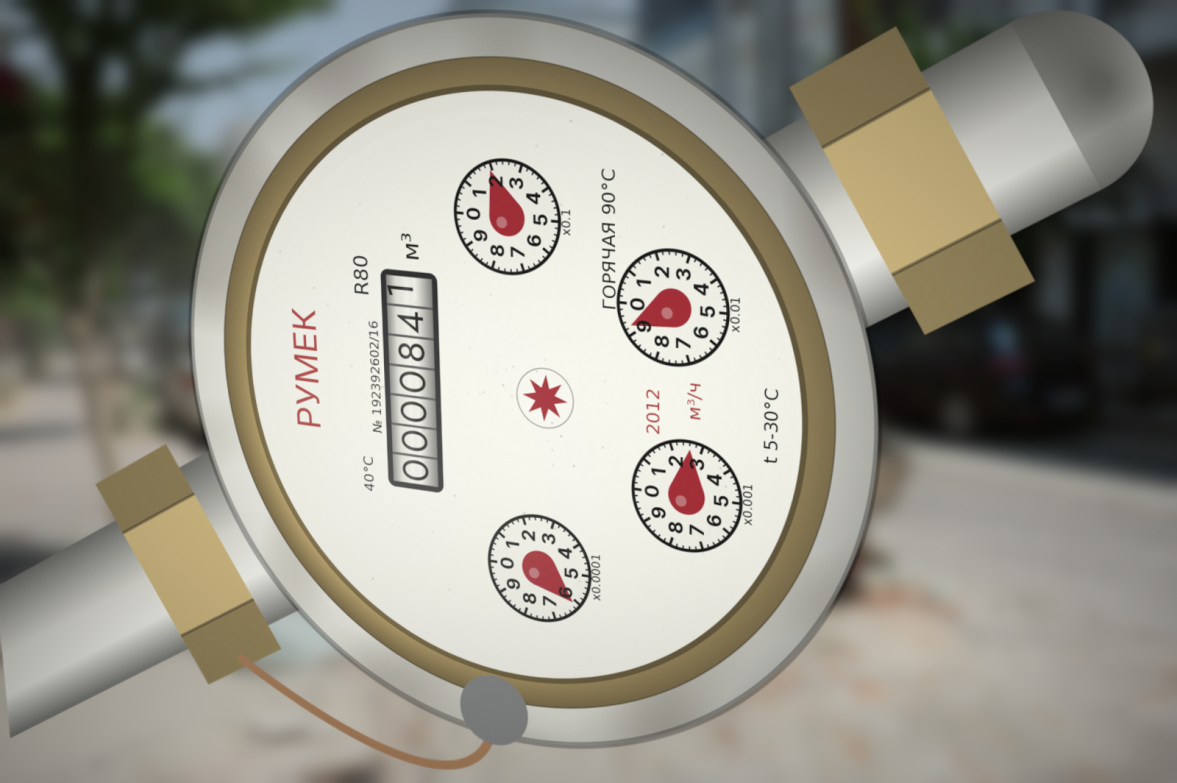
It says 841.1926 m³
